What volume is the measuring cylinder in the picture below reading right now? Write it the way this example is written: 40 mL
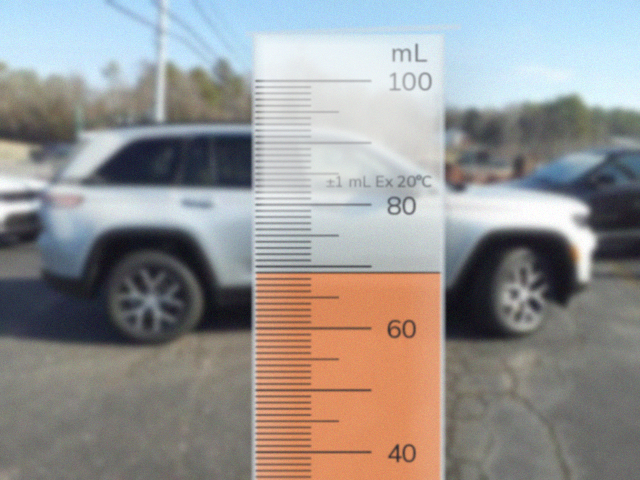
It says 69 mL
